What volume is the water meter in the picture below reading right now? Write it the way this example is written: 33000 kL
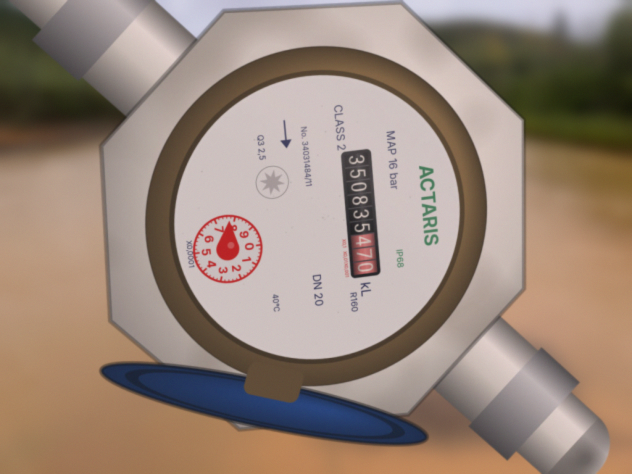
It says 350835.4707 kL
